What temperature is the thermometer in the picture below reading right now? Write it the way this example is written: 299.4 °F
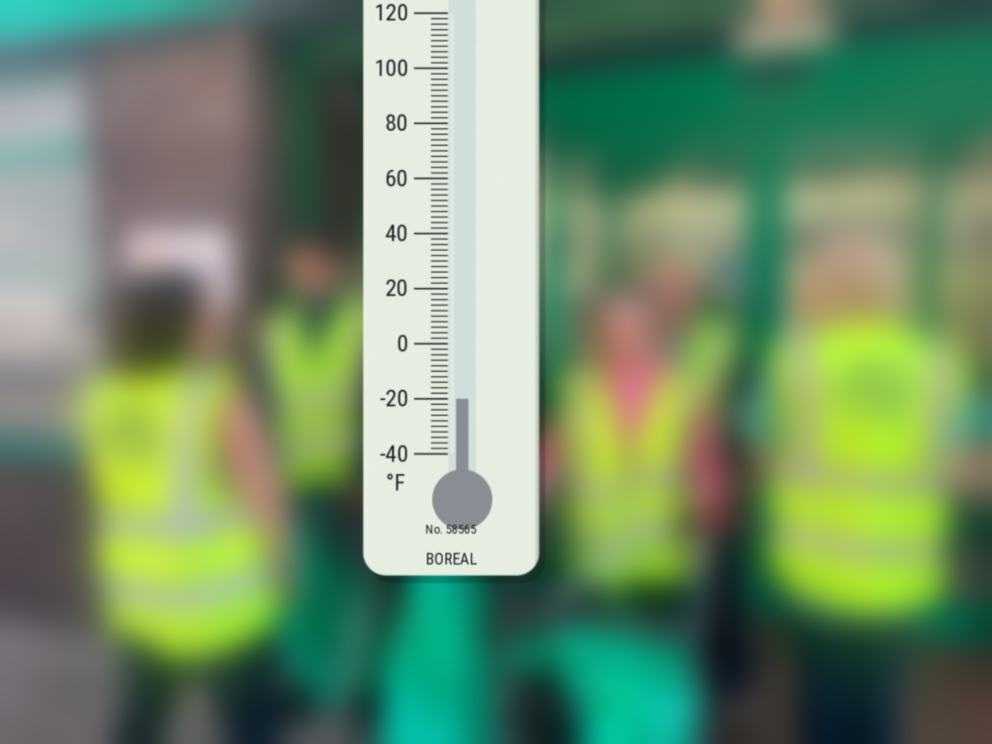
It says -20 °F
